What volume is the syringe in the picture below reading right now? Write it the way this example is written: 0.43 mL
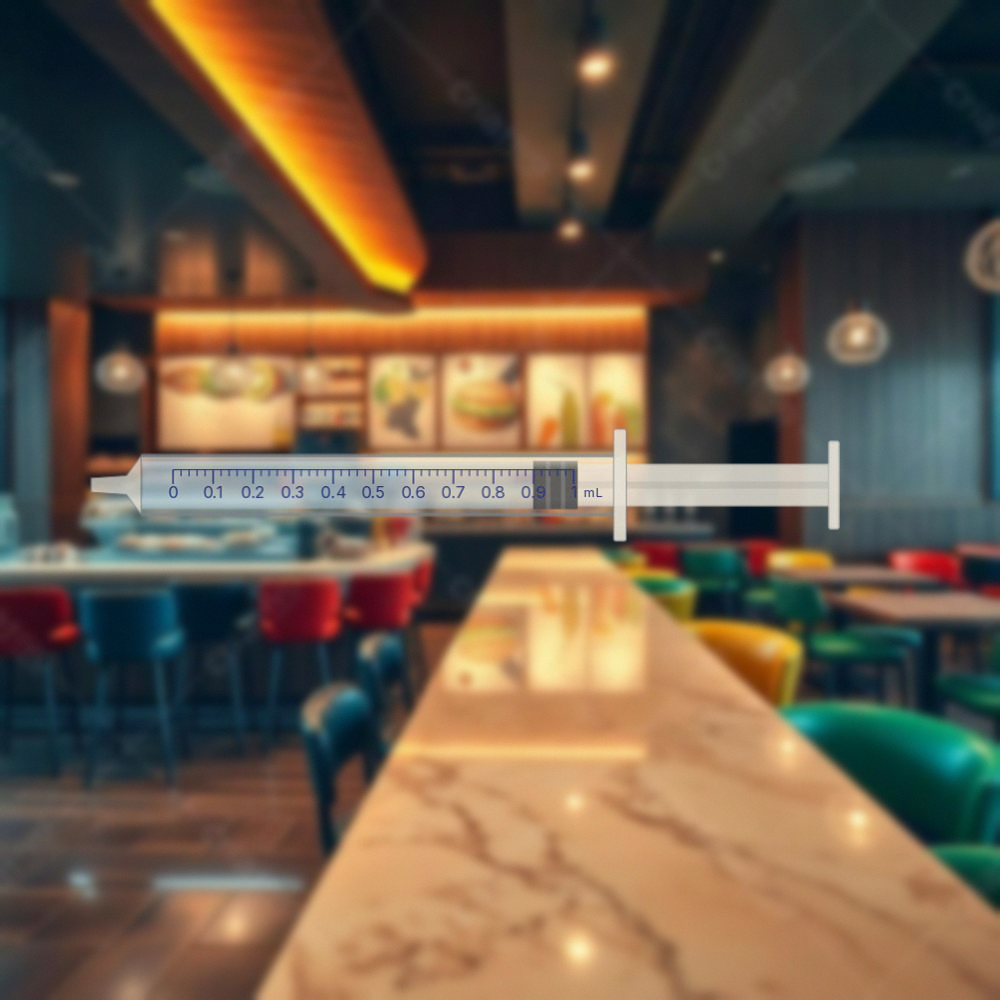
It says 0.9 mL
